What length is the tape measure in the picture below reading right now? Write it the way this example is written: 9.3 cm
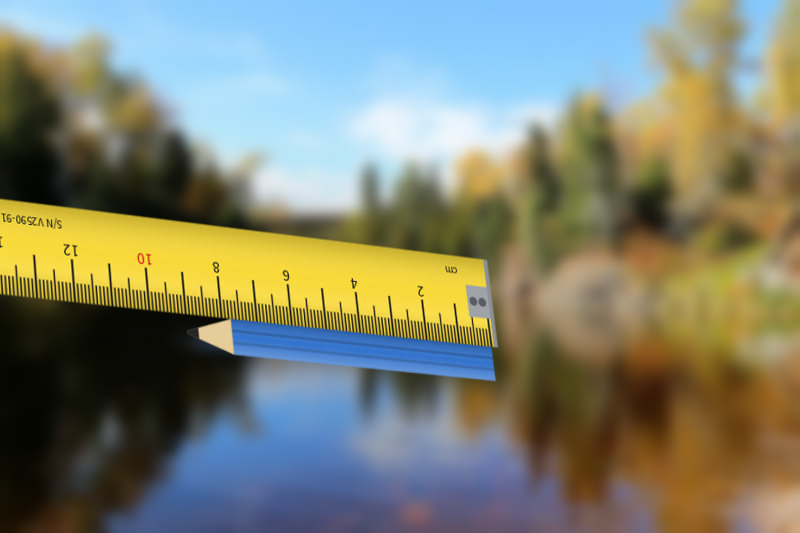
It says 9 cm
